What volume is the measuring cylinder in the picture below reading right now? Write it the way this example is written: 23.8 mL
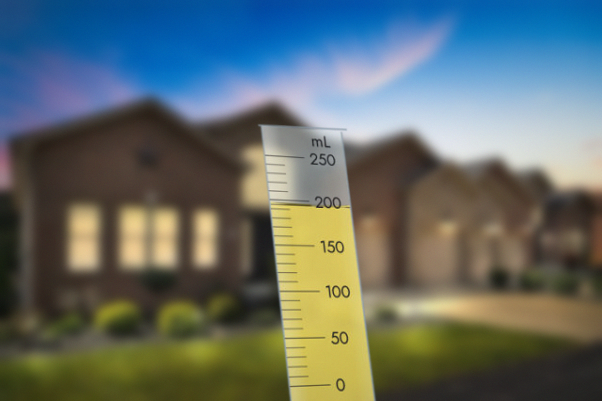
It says 195 mL
